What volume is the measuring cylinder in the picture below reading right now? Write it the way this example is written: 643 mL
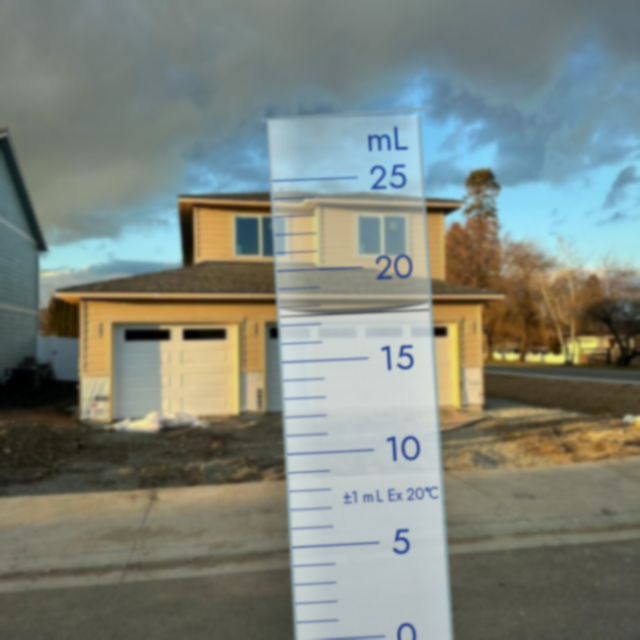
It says 17.5 mL
